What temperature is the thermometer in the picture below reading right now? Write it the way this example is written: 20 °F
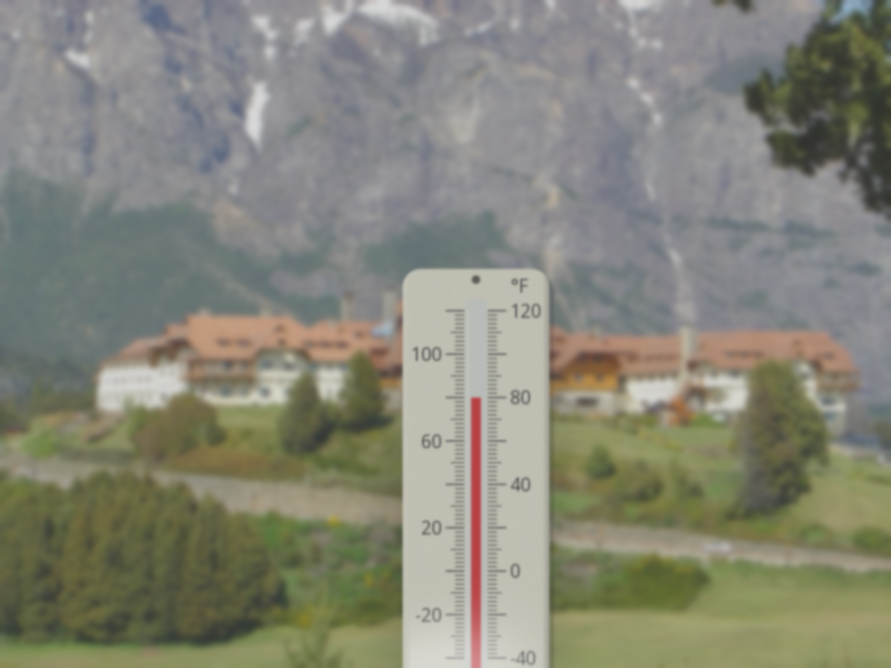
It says 80 °F
